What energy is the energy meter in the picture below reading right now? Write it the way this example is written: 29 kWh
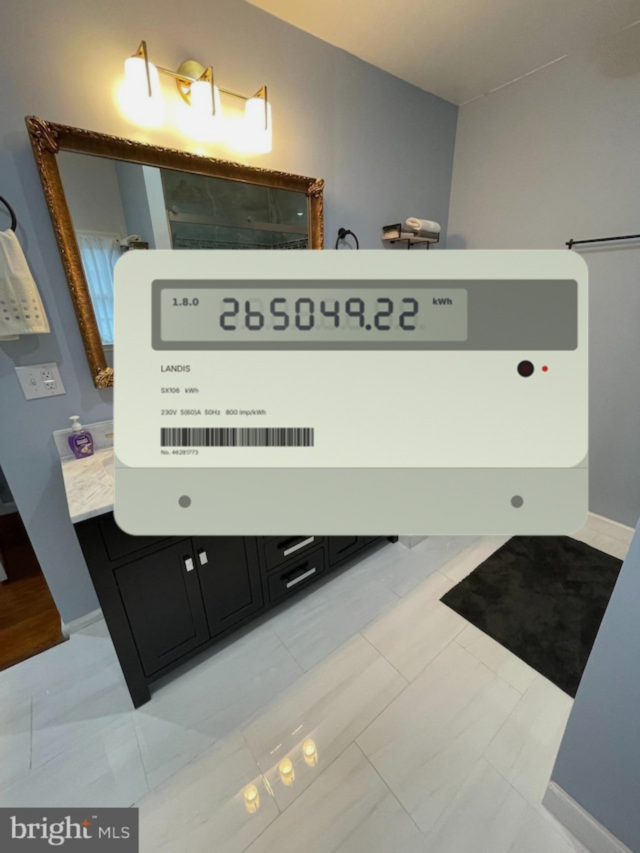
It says 265049.22 kWh
